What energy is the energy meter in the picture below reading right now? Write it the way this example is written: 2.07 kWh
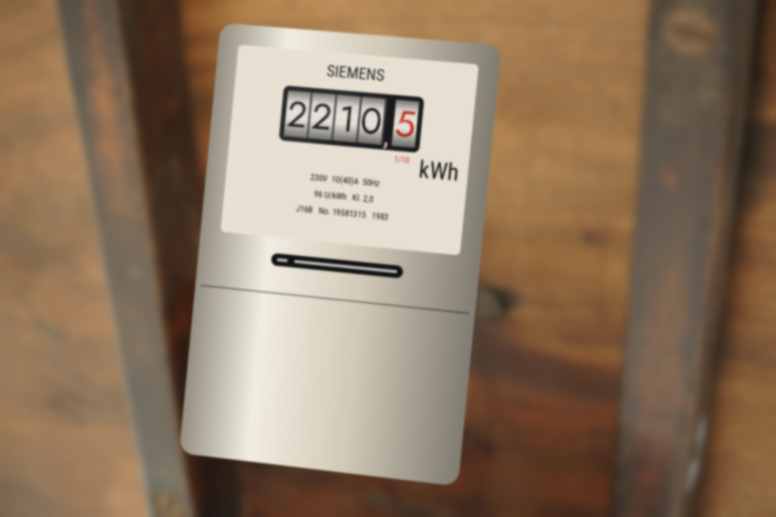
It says 2210.5 kWh
